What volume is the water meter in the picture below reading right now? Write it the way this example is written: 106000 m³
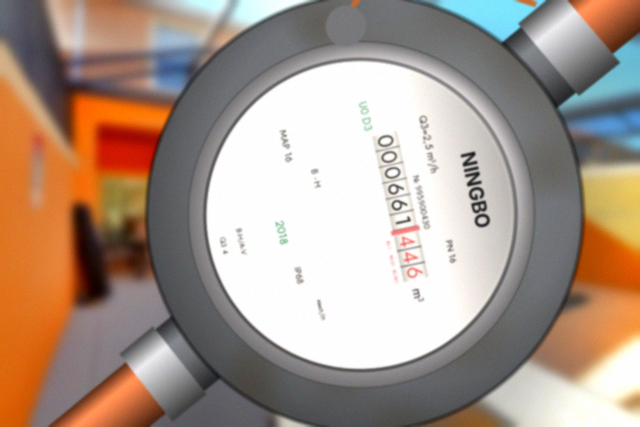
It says 661.446 m³
